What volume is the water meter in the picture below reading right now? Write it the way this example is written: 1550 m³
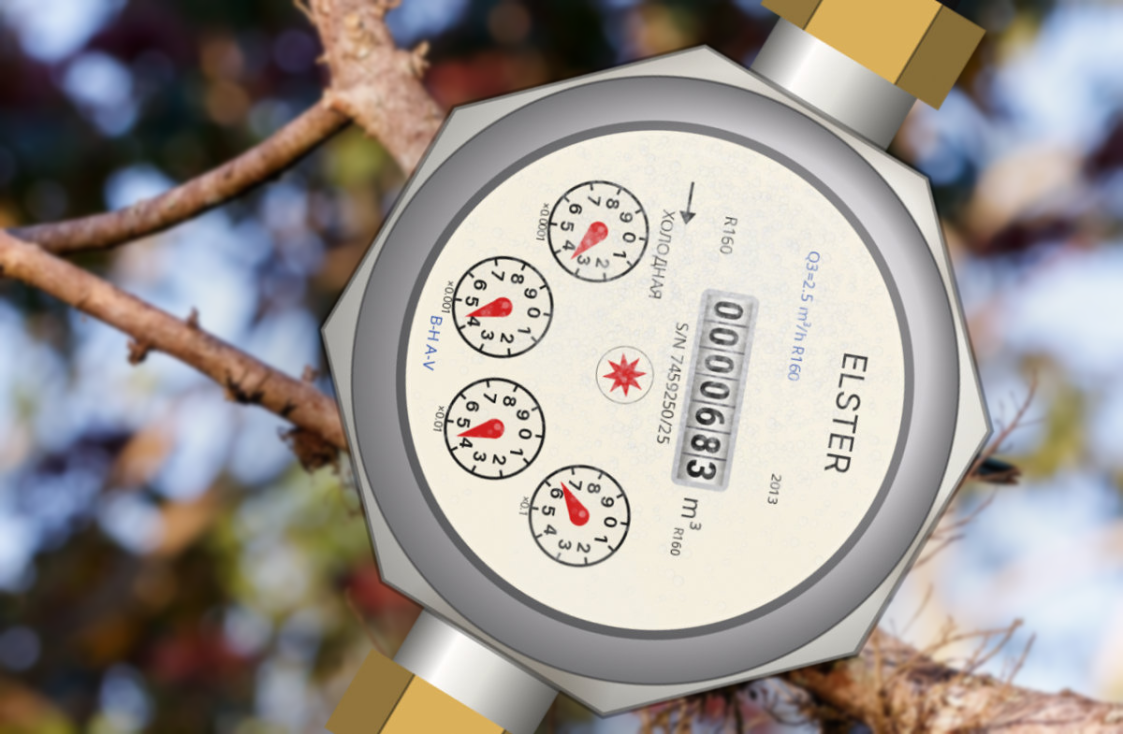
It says 683.6443 m³
